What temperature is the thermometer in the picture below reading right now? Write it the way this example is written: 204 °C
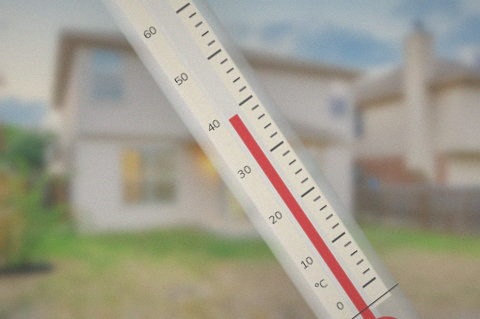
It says 39 °C
